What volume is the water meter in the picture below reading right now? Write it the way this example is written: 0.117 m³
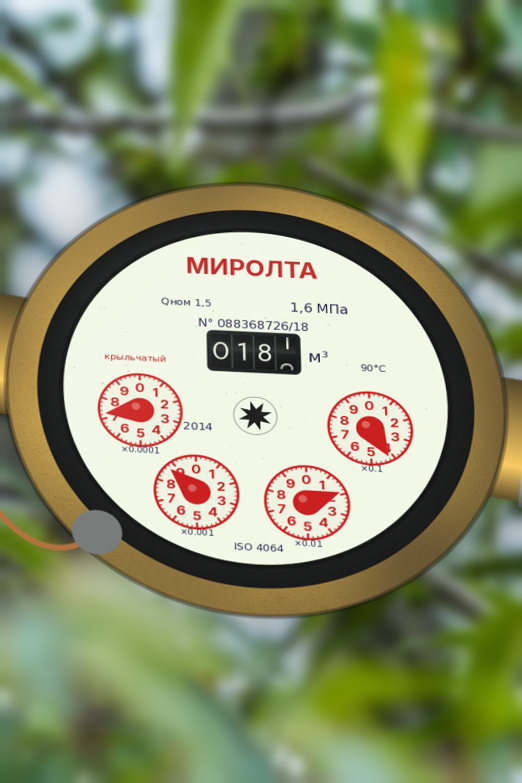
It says 181.4187 m³
